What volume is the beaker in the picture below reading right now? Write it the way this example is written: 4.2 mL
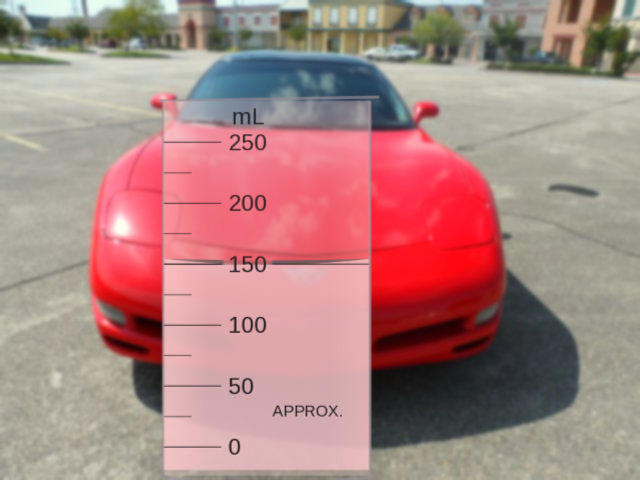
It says 150 mL
